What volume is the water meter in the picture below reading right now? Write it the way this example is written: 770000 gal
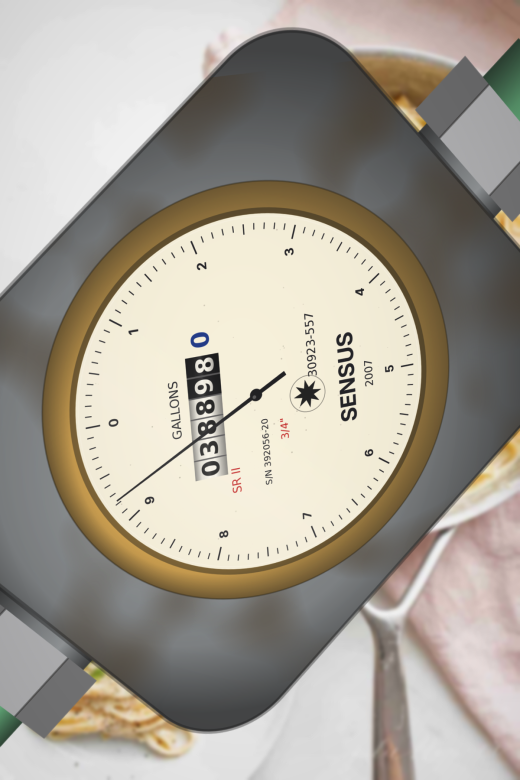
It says 388979.2 gal
